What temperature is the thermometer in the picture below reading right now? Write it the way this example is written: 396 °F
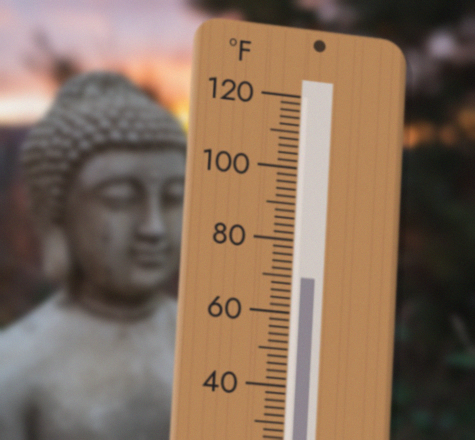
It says 70 °F
